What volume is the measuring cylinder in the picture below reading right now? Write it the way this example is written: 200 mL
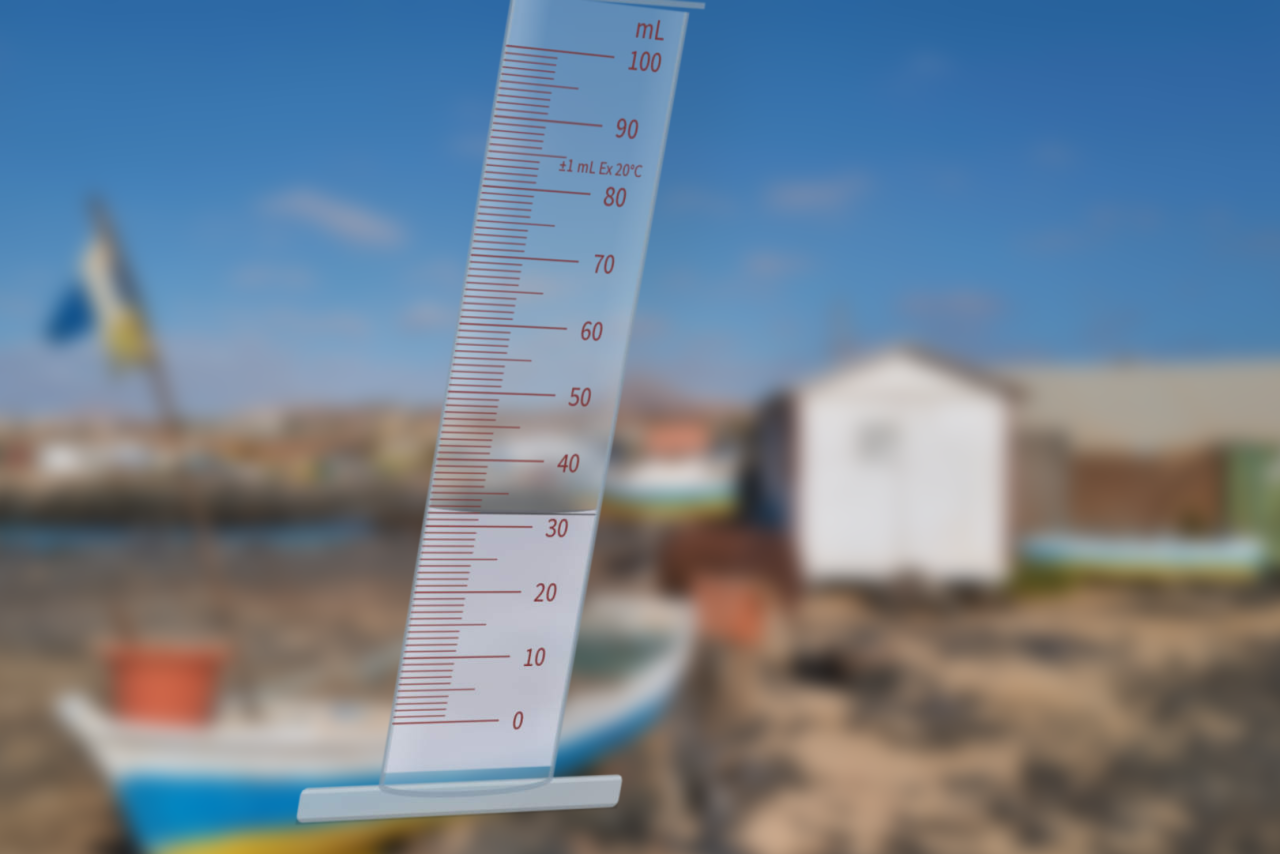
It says 32 mL
